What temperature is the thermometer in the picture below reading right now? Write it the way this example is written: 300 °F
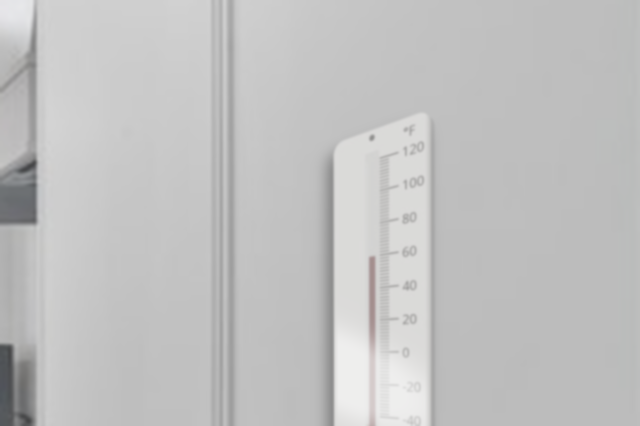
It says 60 °F
